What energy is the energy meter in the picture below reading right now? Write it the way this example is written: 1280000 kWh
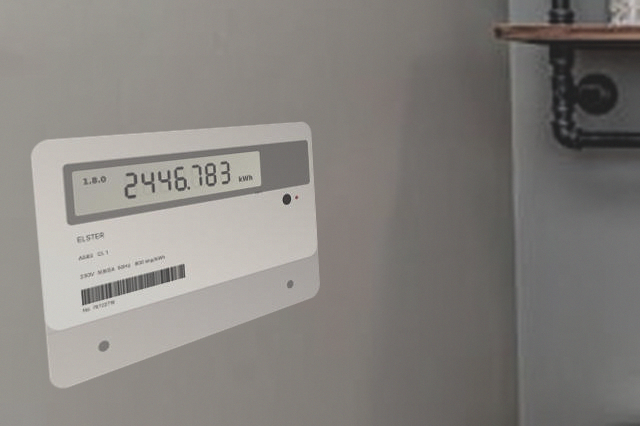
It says 2446.783 kWh
